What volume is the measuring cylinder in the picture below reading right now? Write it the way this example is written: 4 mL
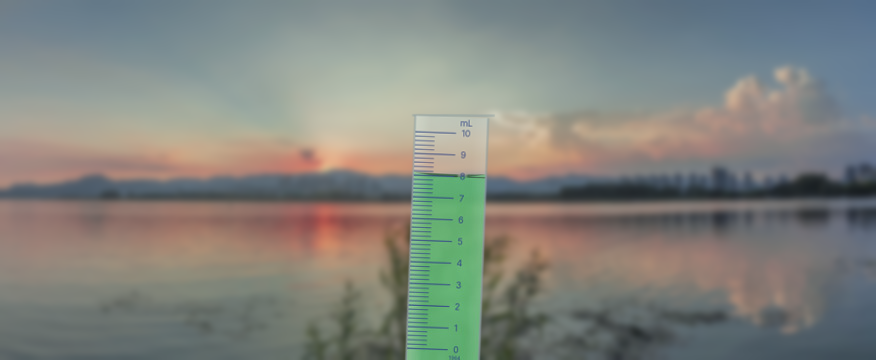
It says 8 mL
